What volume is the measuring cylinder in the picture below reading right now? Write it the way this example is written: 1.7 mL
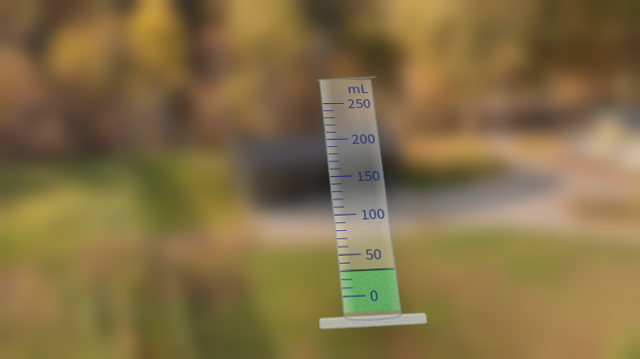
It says 30 mL
